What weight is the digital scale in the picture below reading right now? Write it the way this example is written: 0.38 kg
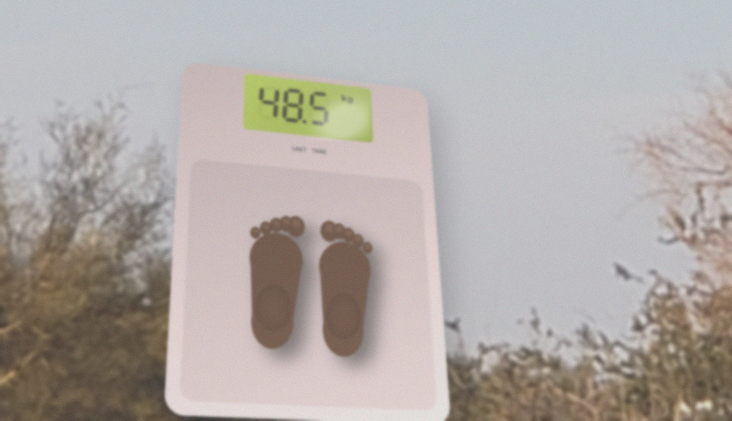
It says 48.5 kg
